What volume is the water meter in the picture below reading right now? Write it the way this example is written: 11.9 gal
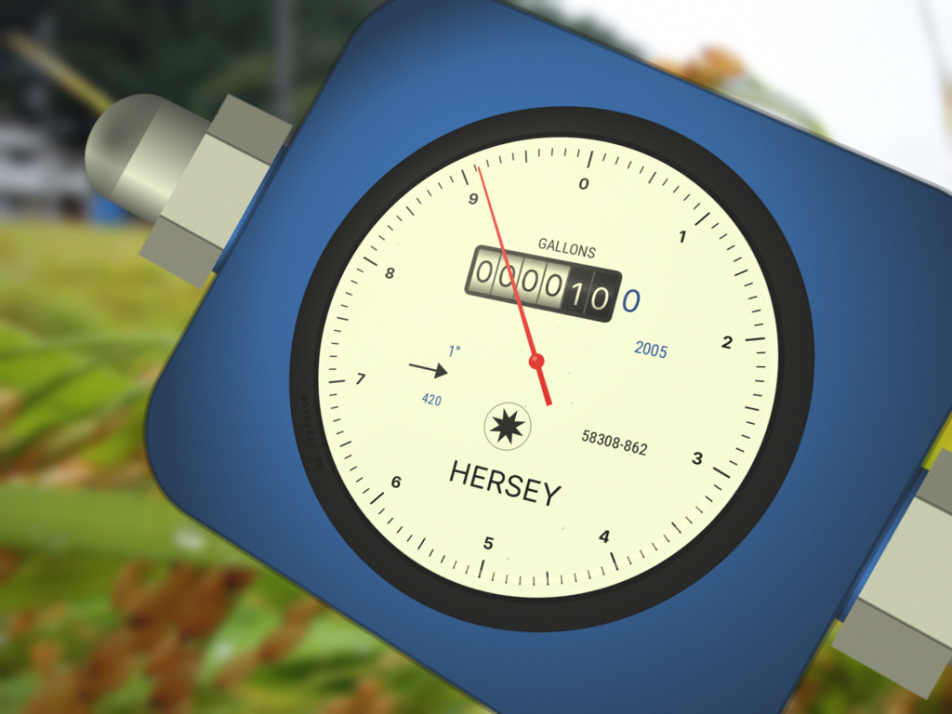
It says 99.1 gal
